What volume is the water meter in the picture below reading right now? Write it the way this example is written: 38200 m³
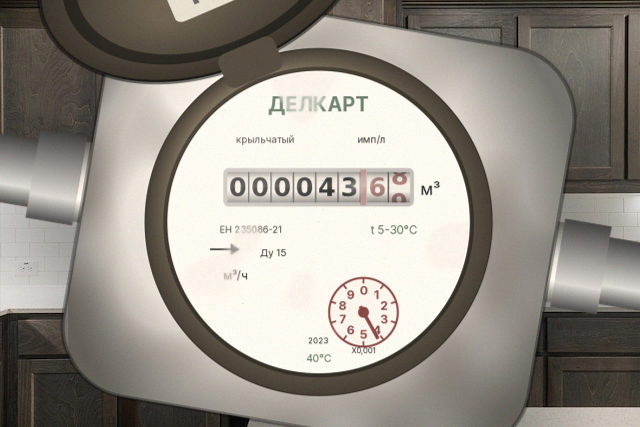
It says 43.684 m³
